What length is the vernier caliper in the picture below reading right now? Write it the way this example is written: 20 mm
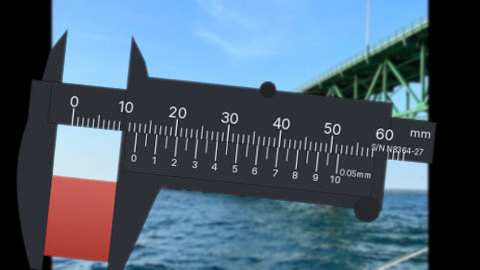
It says 12.5 mm
